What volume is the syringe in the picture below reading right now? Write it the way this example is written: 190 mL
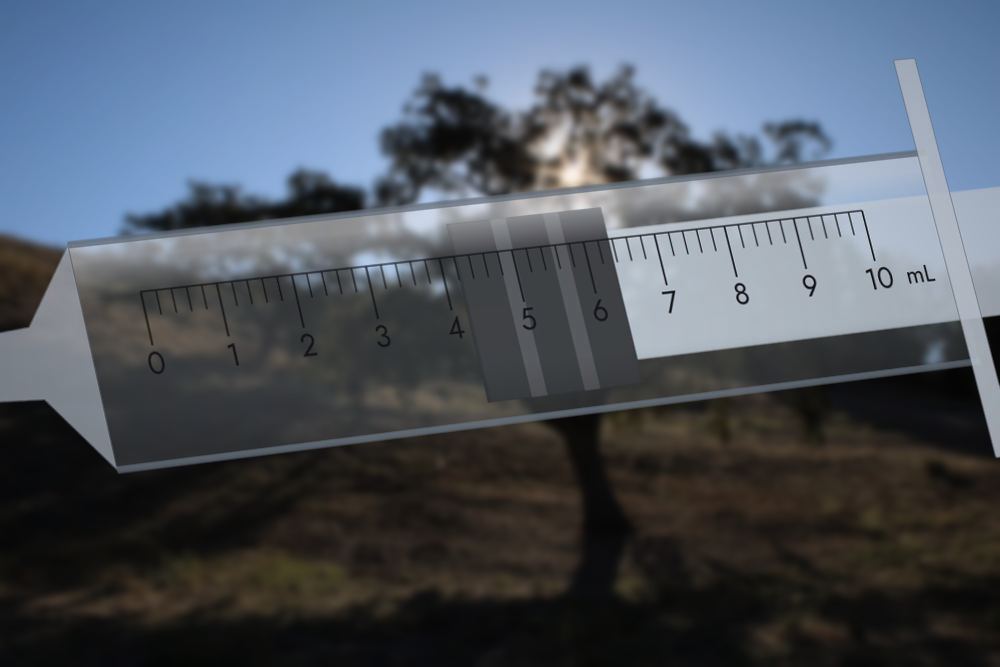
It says 4.2 mL
